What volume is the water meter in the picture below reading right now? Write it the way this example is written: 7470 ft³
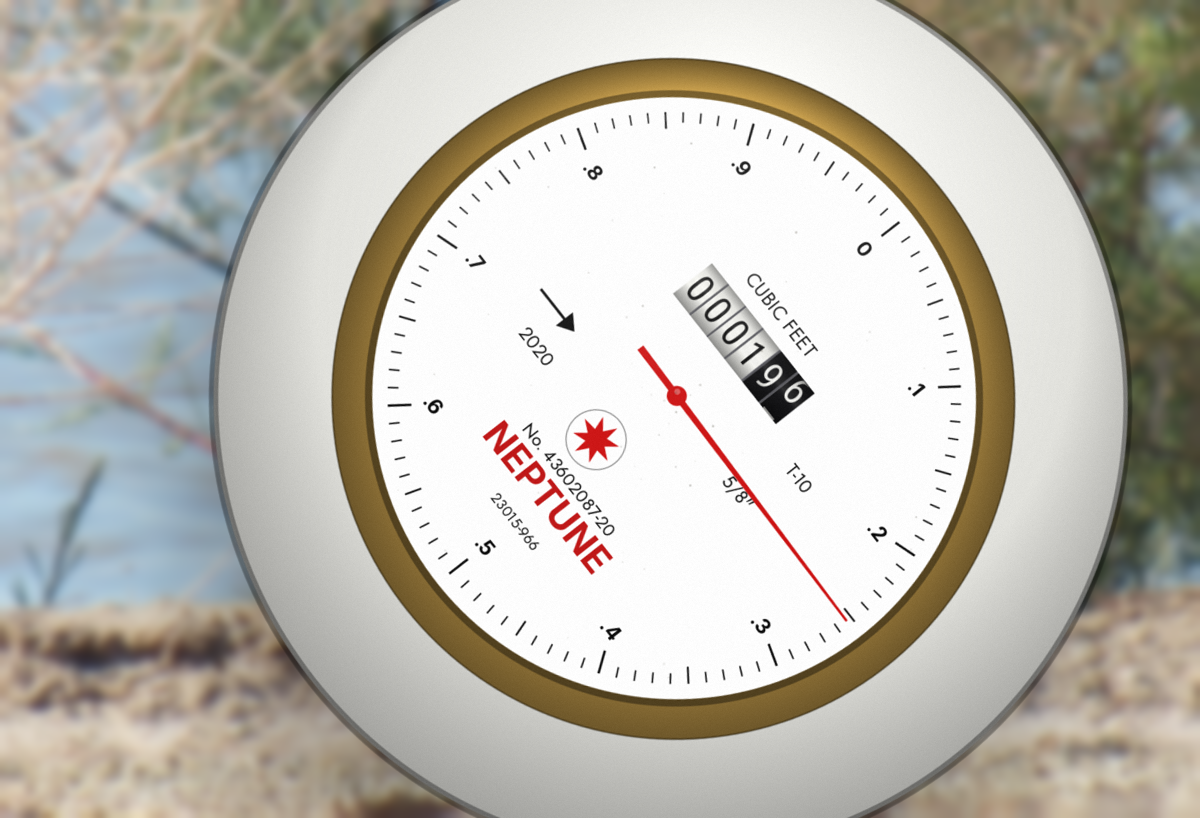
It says 196.25 ft³
